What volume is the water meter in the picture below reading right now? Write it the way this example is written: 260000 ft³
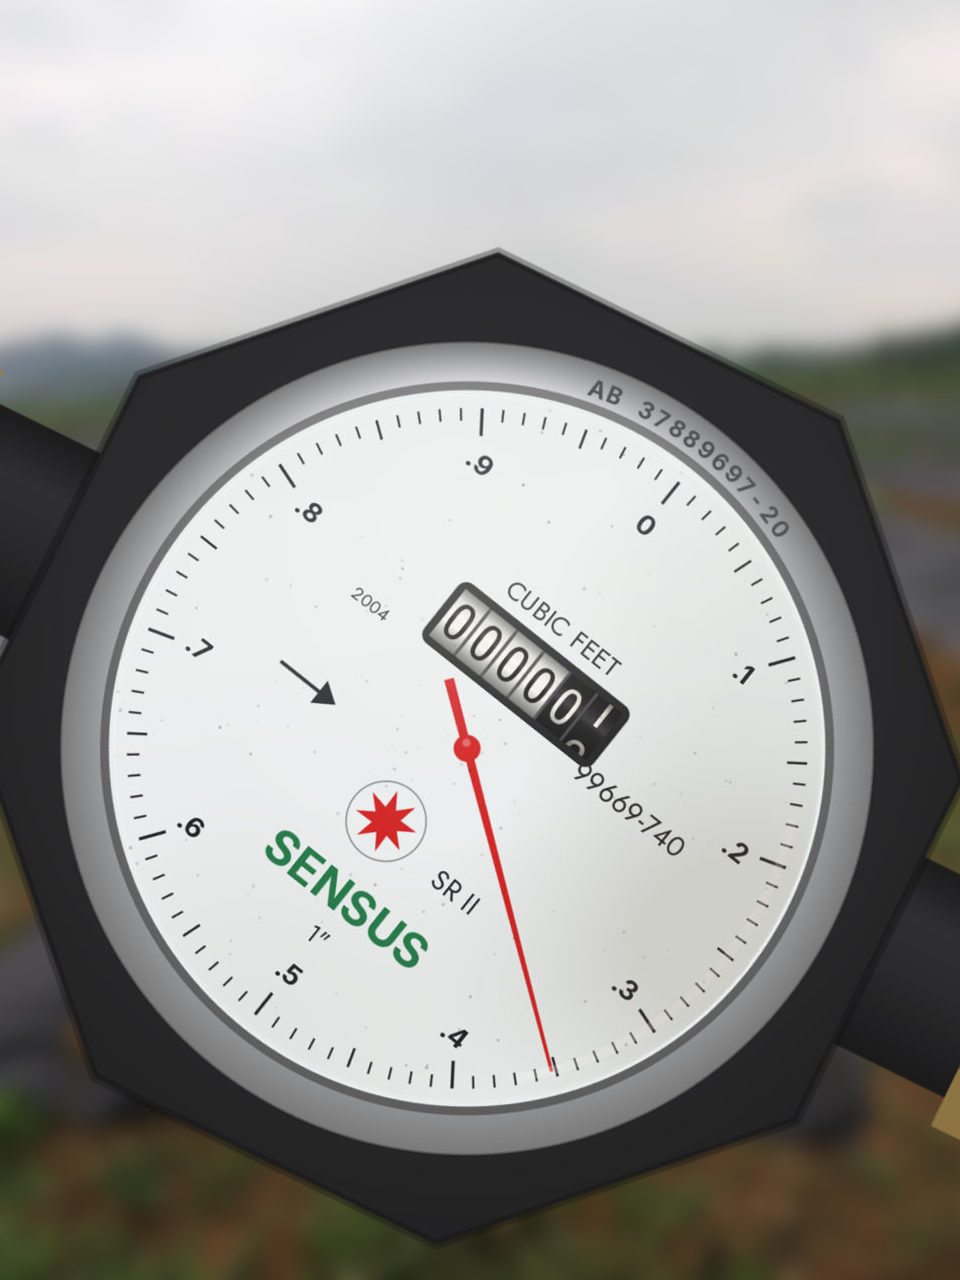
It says 1.35 ft³
